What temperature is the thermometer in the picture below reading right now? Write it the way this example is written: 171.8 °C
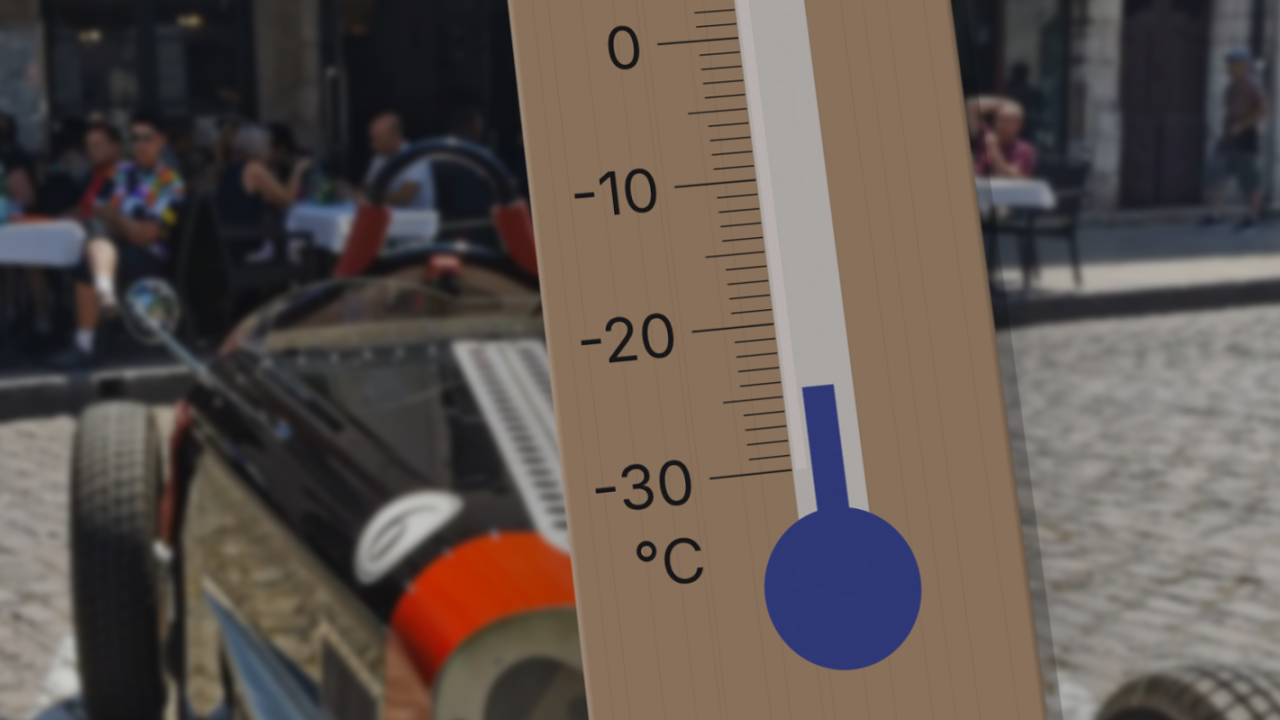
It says -24.5 °C
